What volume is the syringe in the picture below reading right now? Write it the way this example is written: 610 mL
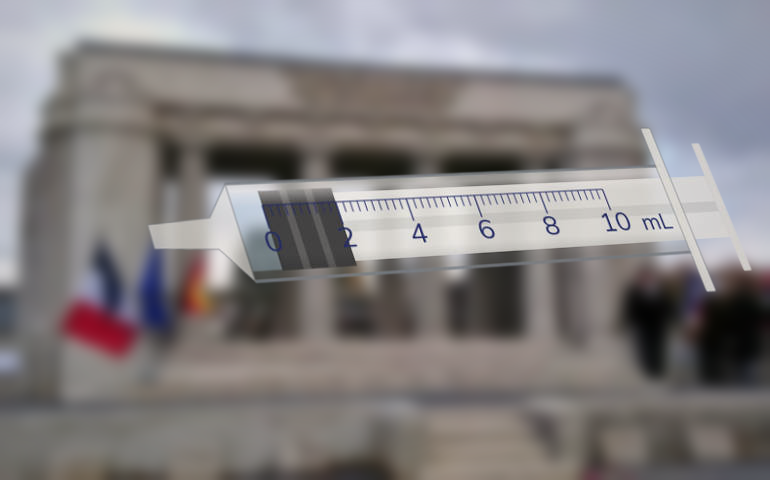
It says 0 mL
